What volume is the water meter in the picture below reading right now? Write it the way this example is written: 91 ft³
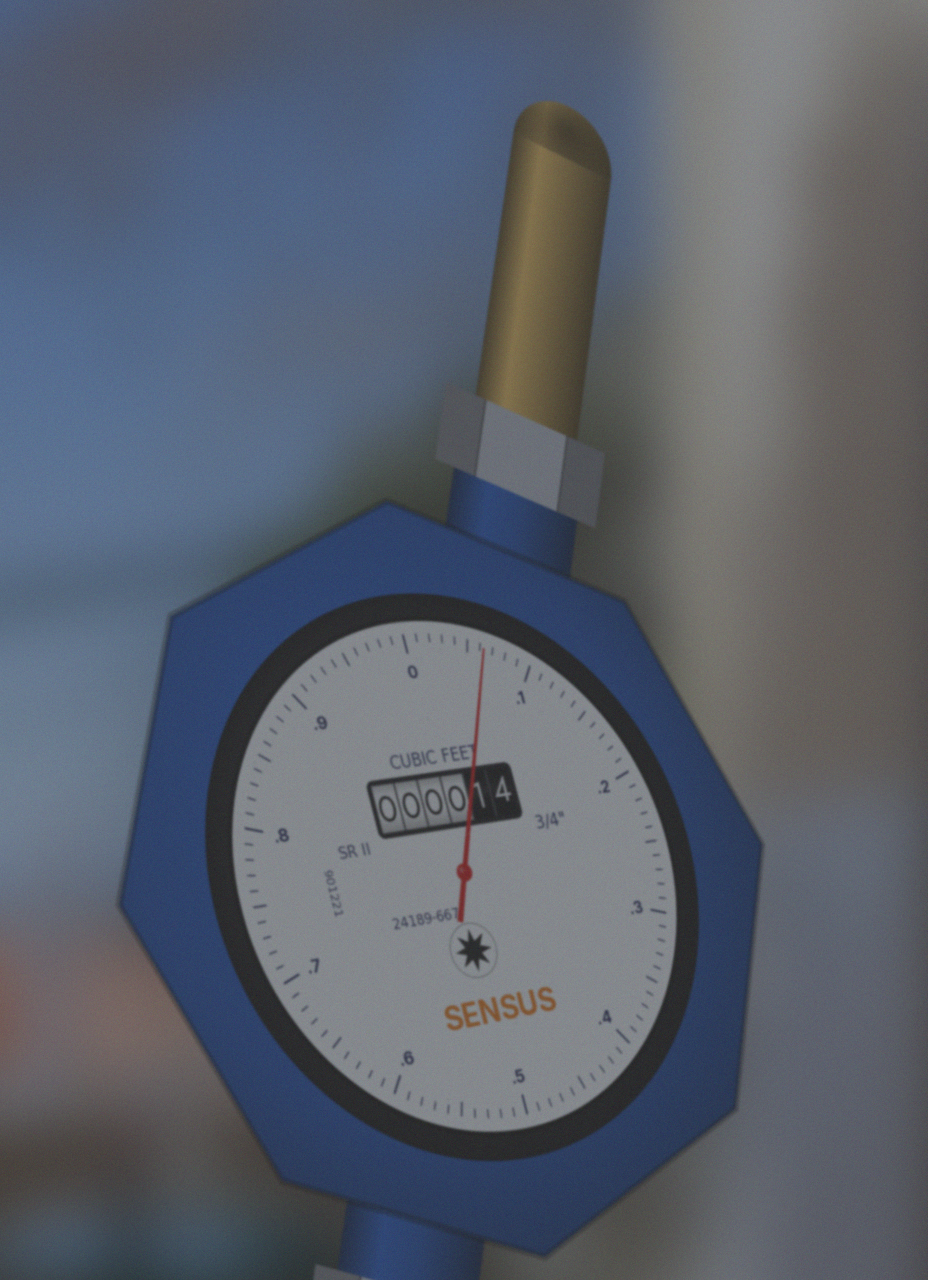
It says 14.06 ft³
